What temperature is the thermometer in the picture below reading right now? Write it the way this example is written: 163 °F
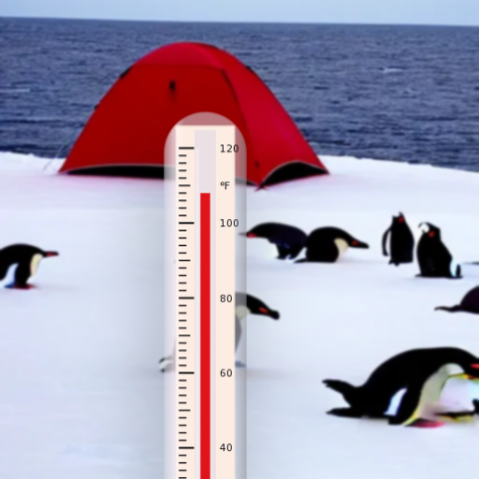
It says 108 °F
